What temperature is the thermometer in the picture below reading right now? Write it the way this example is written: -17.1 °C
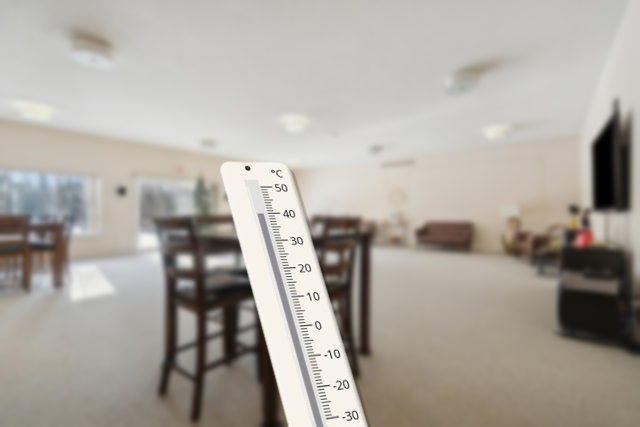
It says 40 °C
